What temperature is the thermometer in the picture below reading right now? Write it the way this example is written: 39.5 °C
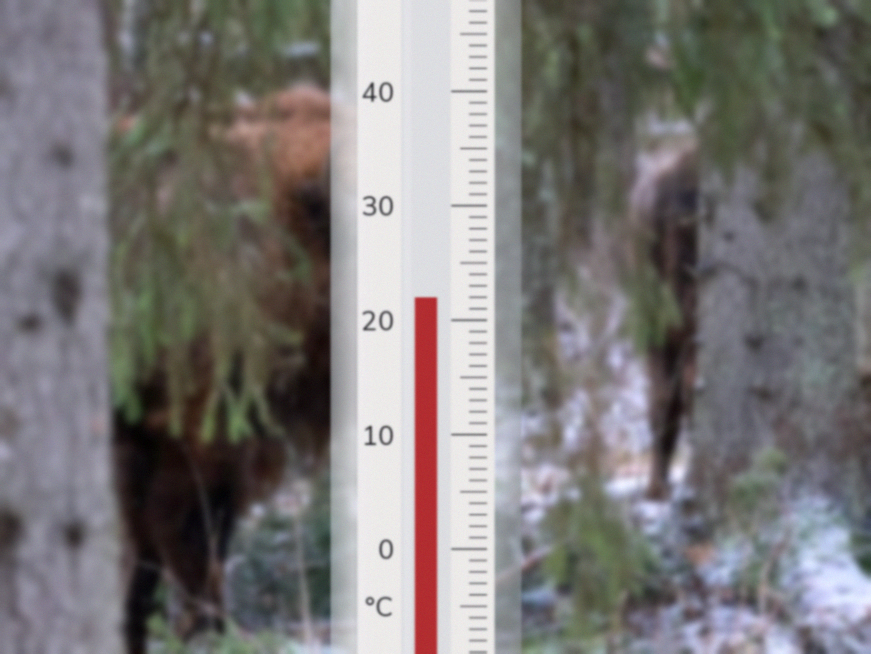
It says 22 °C
